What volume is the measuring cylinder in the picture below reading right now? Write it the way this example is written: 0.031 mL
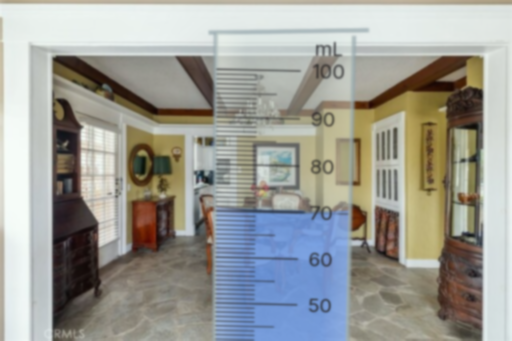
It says 70 mL
